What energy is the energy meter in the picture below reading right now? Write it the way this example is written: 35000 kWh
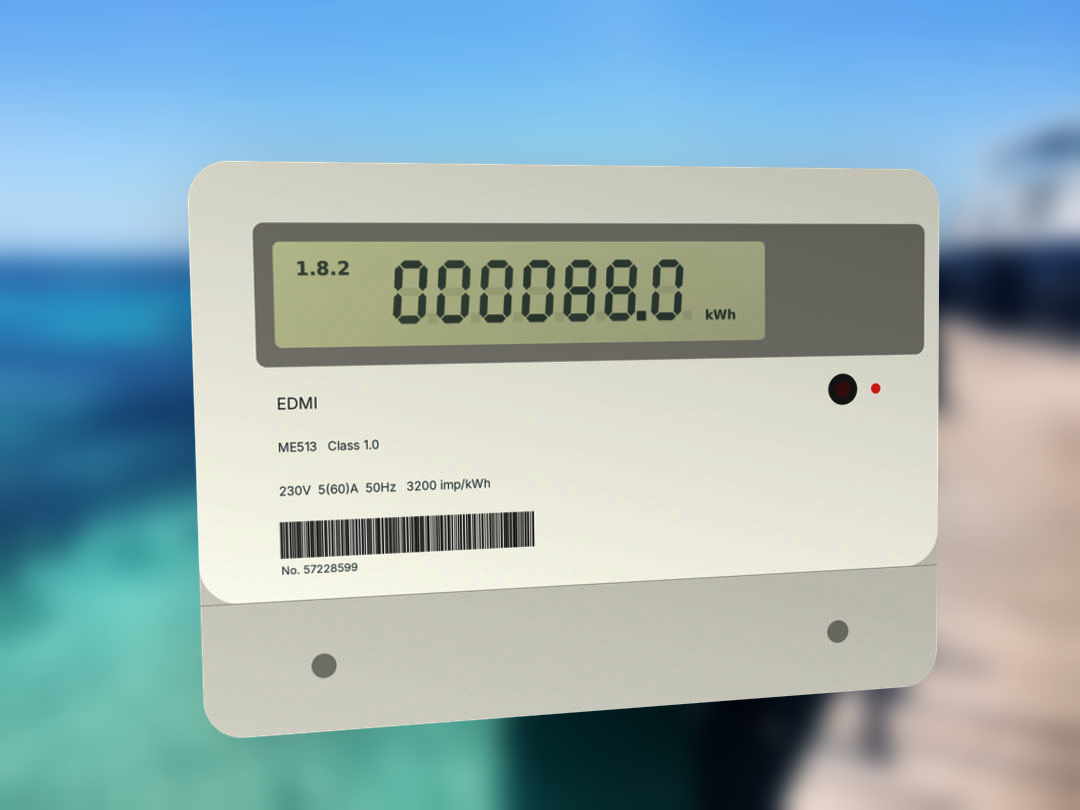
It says 88.0 kWh
